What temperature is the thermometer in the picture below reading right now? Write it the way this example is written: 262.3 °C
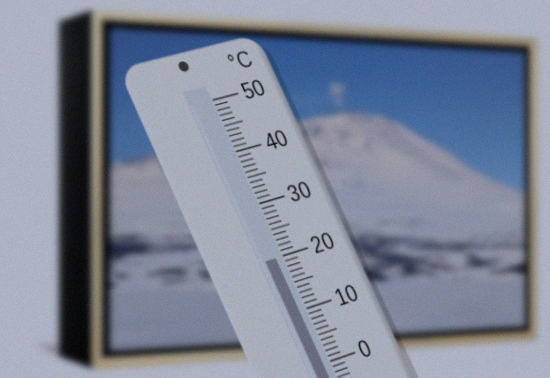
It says 20 °C
